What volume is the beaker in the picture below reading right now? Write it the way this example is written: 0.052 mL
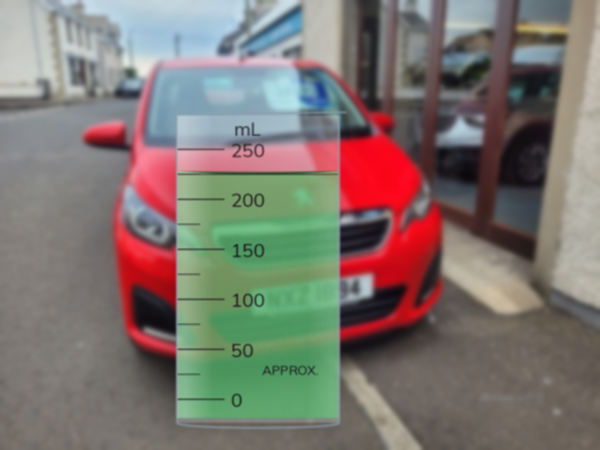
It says 225 mL
